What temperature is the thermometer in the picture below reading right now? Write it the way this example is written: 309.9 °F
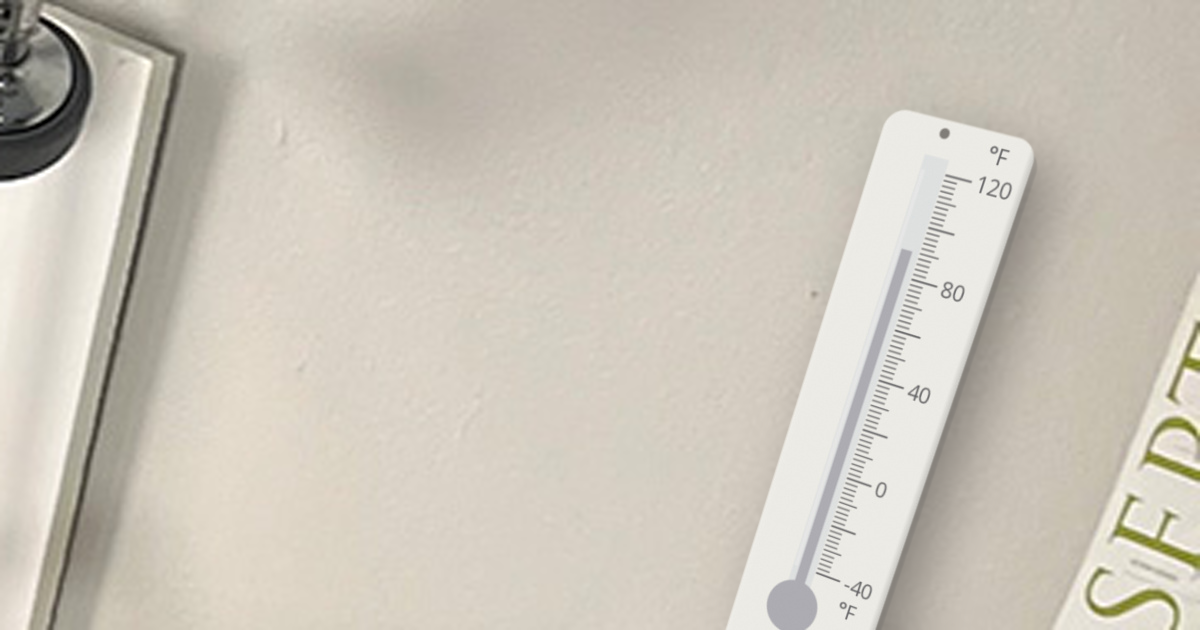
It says 90 °F
